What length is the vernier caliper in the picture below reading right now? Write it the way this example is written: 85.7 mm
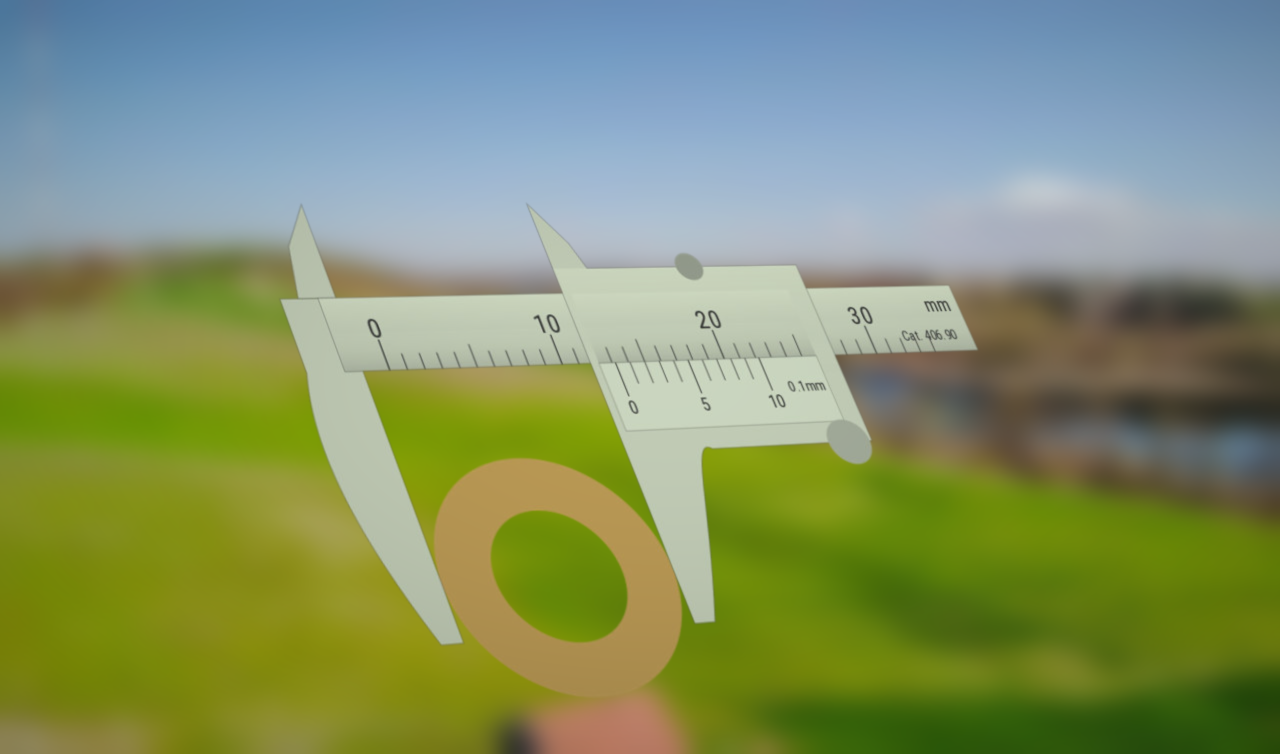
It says 13.2 mm
